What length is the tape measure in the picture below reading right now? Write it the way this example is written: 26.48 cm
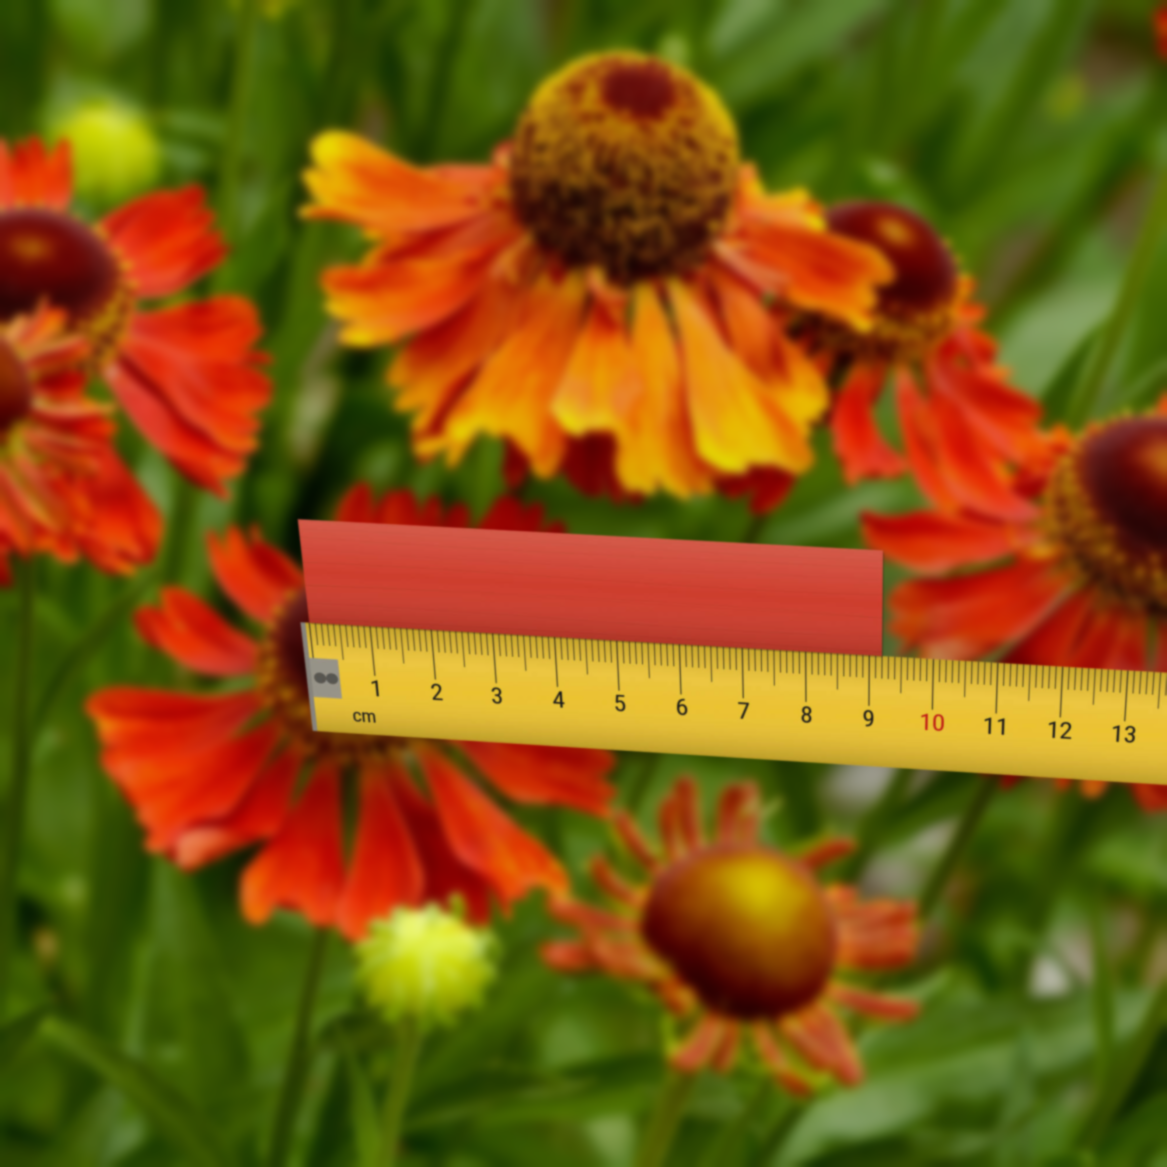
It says 9.2 cm
